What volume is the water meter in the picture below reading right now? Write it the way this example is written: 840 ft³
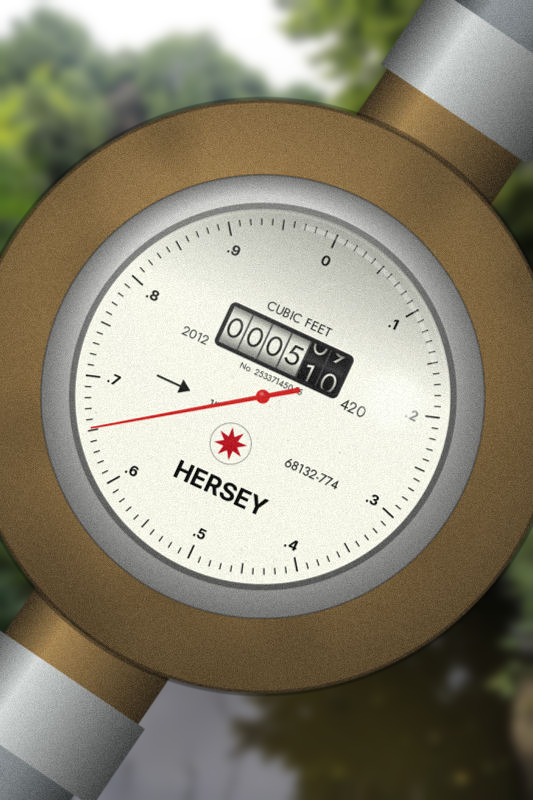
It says 509.65 ft³
